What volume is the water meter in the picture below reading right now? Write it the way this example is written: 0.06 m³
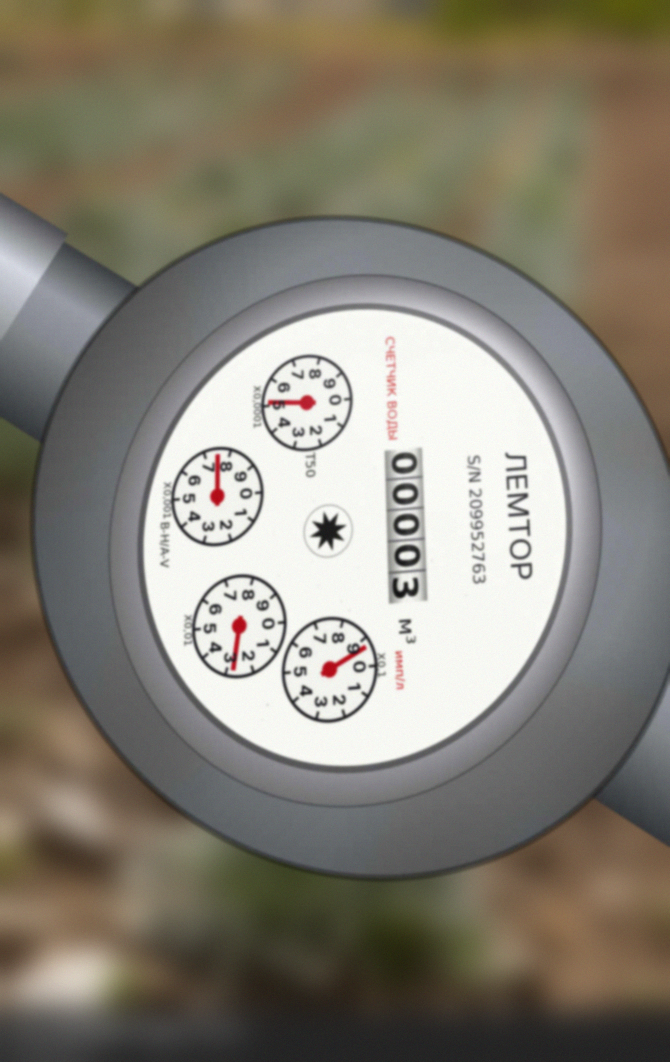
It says 2.9275 m³
